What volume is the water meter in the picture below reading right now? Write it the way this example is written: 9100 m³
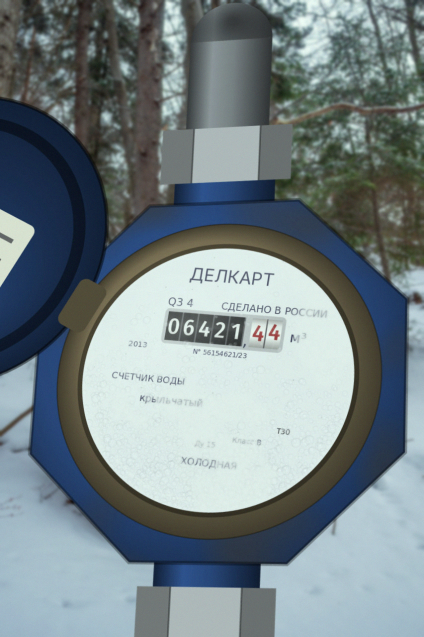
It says 6421.44 m³
